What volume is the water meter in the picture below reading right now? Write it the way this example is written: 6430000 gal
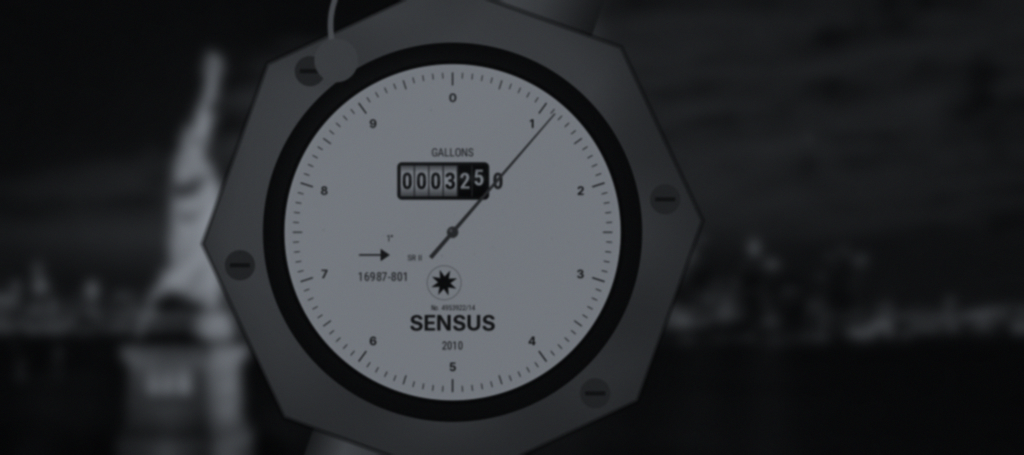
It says 3251.1 gal
